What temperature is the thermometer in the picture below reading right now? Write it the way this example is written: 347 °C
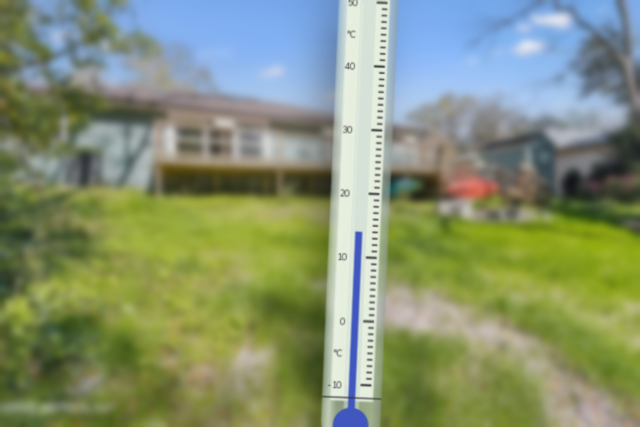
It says 14 °C
